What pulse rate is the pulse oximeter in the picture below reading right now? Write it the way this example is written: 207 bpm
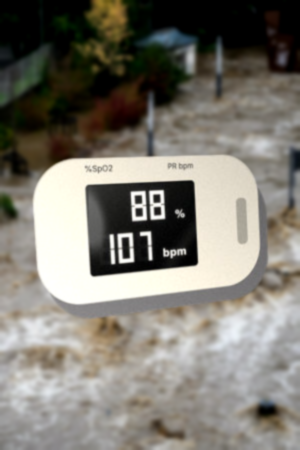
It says 107 bpm
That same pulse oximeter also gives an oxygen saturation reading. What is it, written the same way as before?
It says 88 %
